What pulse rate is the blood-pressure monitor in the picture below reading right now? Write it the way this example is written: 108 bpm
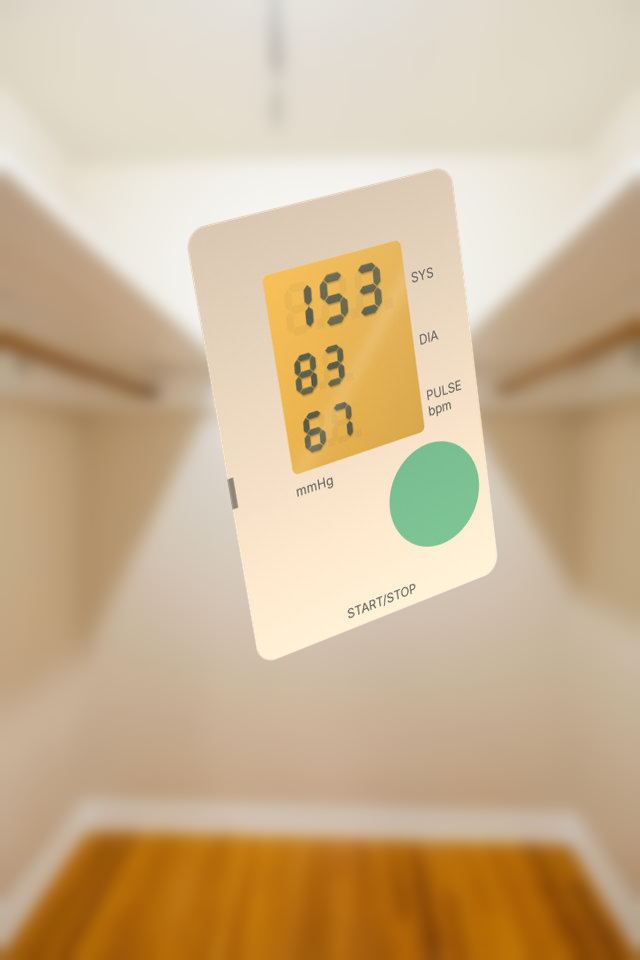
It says 67 bpm
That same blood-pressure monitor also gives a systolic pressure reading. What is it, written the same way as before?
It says 153 mmHg
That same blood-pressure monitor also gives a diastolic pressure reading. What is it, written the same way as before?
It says 83 mmHg
